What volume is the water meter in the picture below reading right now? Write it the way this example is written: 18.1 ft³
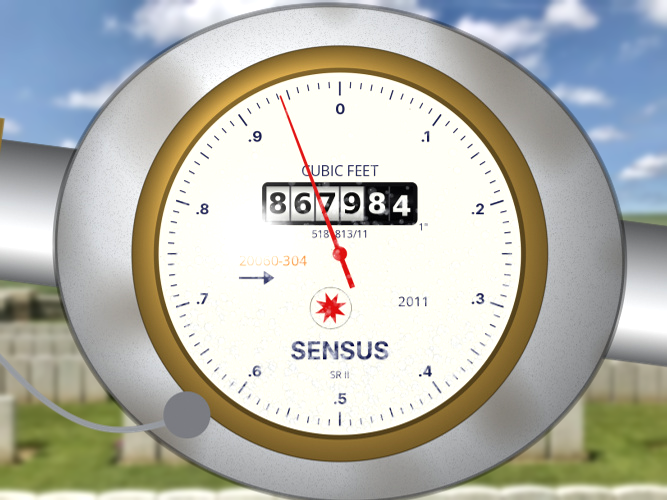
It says 867983.94 ft³
